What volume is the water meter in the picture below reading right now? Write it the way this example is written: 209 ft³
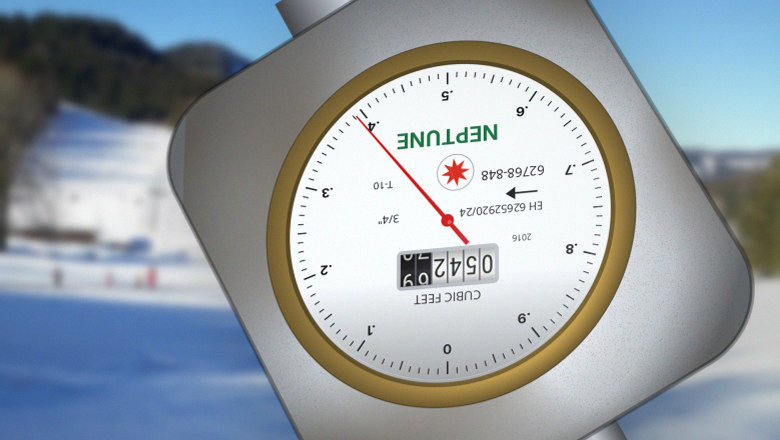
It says 54269.39 ft³
